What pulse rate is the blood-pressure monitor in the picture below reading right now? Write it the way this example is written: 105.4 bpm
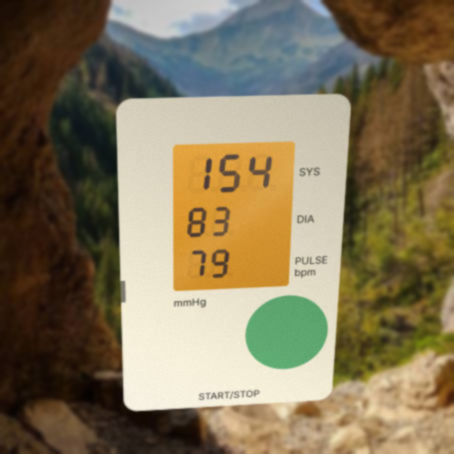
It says 79 bpm
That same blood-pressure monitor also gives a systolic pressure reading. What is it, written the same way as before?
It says 154 mmHg
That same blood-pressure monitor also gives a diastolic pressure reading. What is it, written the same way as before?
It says 83 mmHg
